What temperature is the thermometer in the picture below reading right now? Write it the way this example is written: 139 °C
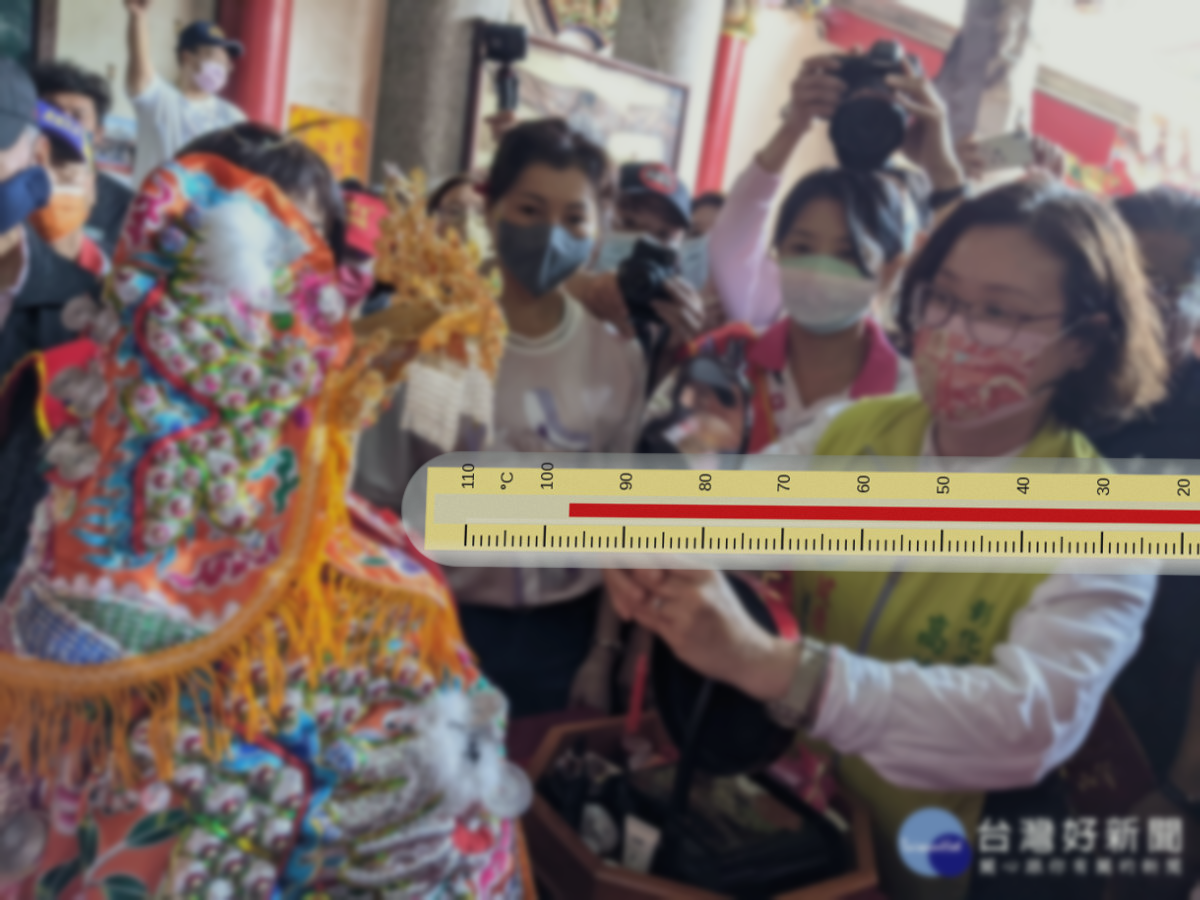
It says 97 °C
